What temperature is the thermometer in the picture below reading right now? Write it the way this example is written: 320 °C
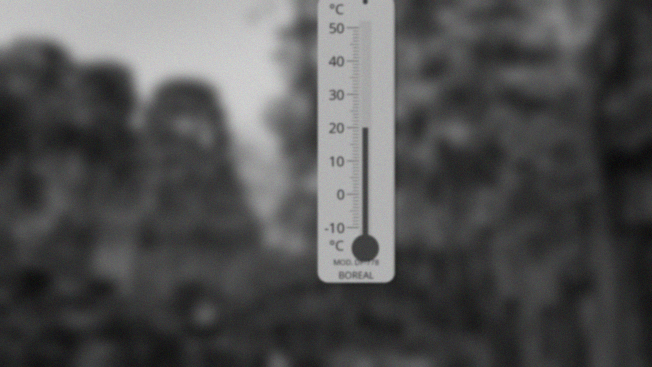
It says 20 °C
